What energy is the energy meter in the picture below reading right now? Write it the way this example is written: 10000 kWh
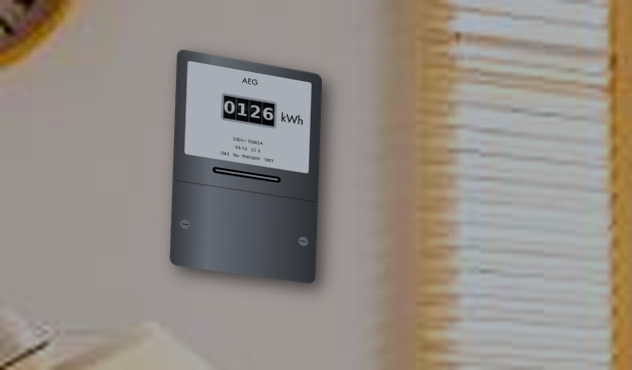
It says 126 kWh
